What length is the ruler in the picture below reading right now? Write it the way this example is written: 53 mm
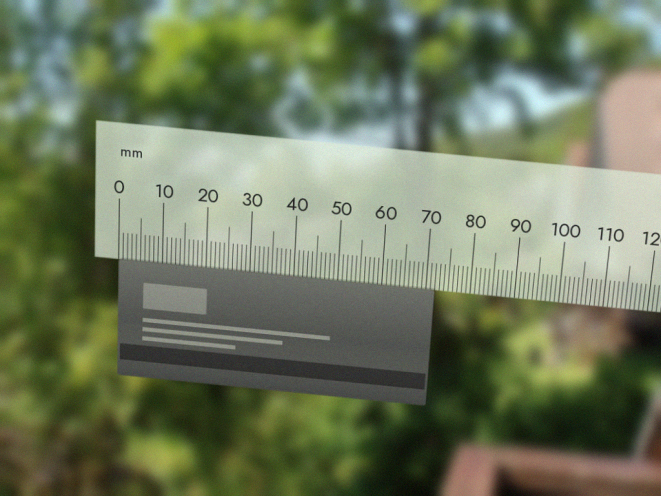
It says 72 mm
